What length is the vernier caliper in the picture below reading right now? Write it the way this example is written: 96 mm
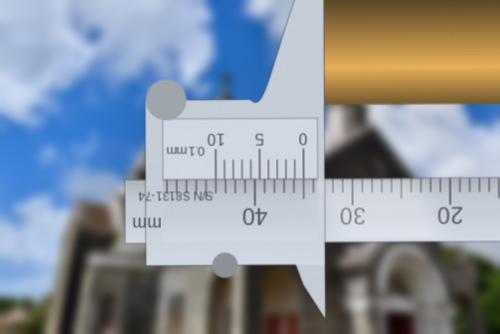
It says 35.0 mm
